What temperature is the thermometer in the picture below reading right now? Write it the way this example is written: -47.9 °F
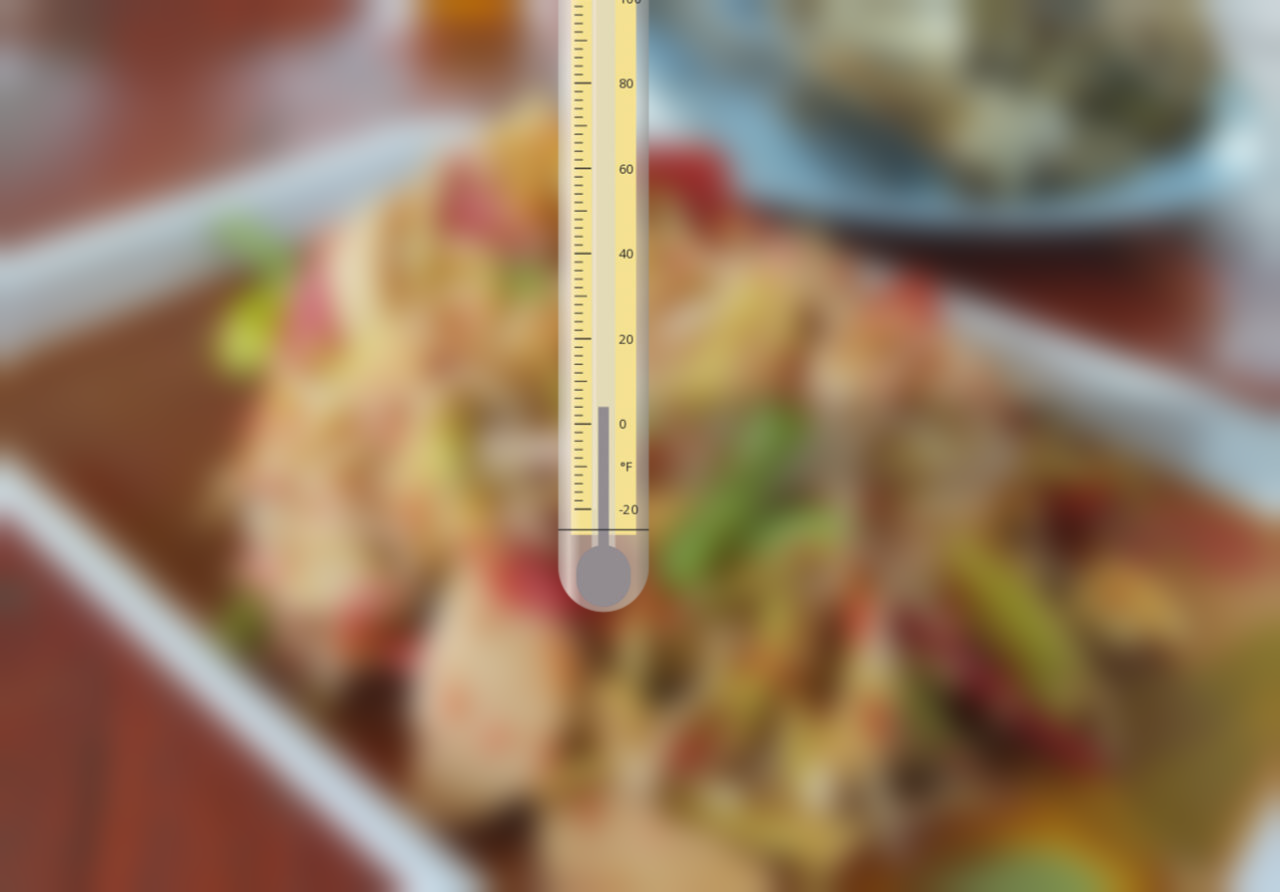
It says 4 °F
